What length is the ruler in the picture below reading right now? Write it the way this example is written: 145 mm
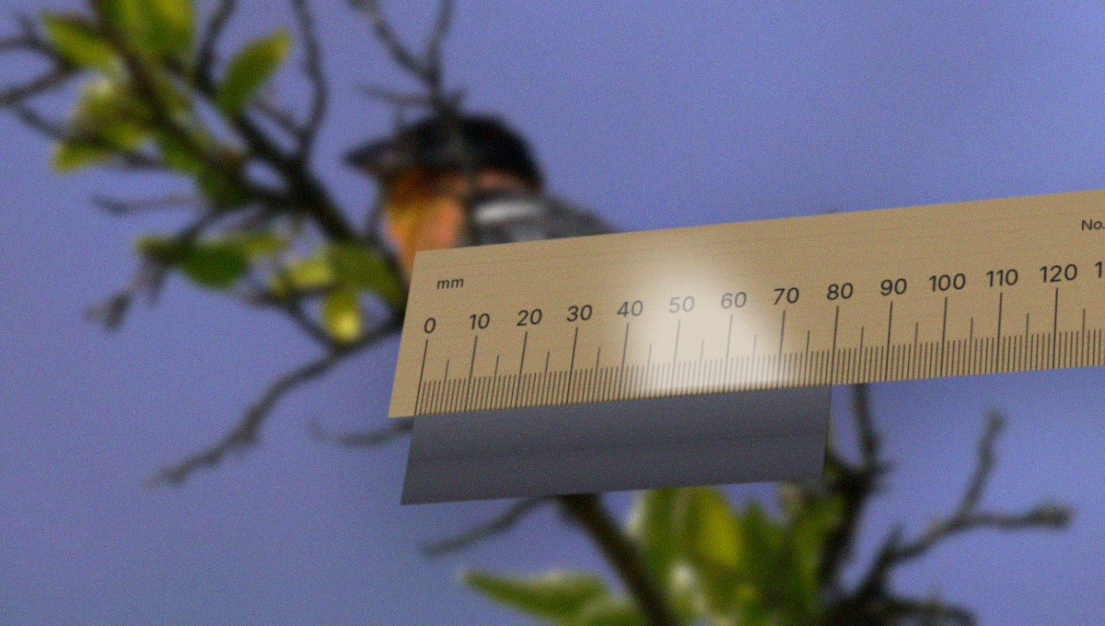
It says 80 mm
